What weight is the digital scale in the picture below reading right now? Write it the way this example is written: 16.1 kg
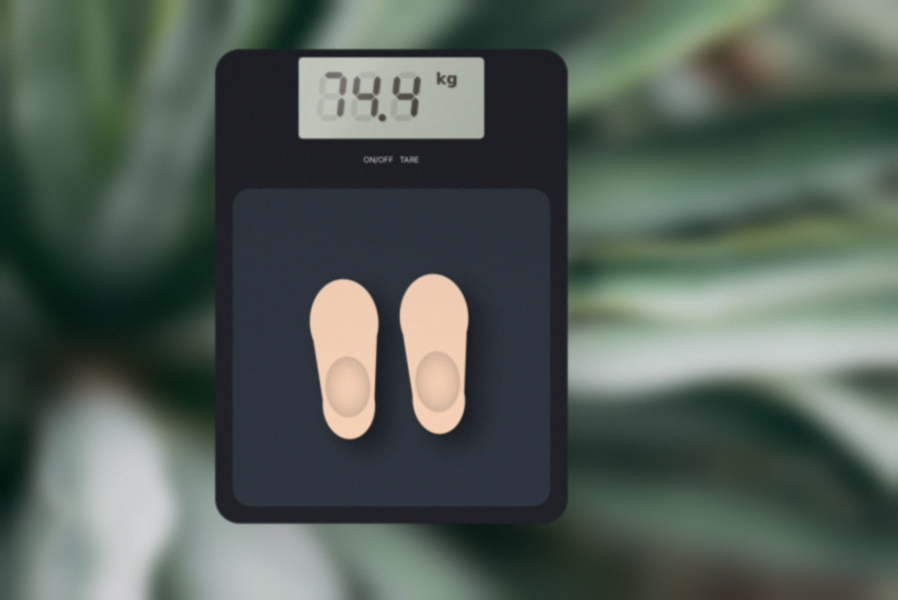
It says 74.4 kg
